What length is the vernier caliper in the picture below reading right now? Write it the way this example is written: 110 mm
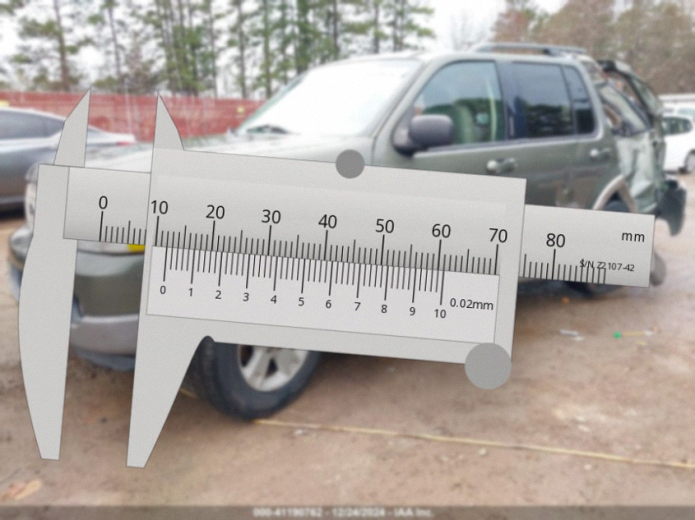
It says 12.0 mm
